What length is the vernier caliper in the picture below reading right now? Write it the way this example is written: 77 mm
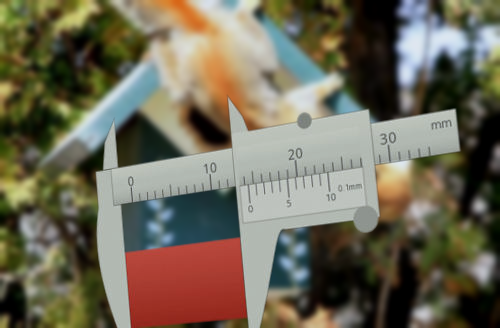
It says 14.4 mm
